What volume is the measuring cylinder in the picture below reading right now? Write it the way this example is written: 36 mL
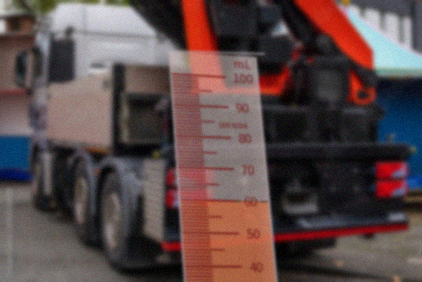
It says 60 mL
